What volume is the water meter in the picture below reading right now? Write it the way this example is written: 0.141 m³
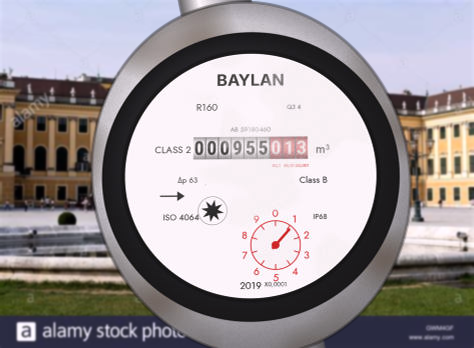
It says 955.0131 m³
